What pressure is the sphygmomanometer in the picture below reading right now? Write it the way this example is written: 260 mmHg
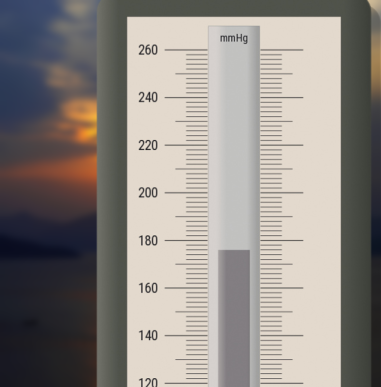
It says 176 mmHg
